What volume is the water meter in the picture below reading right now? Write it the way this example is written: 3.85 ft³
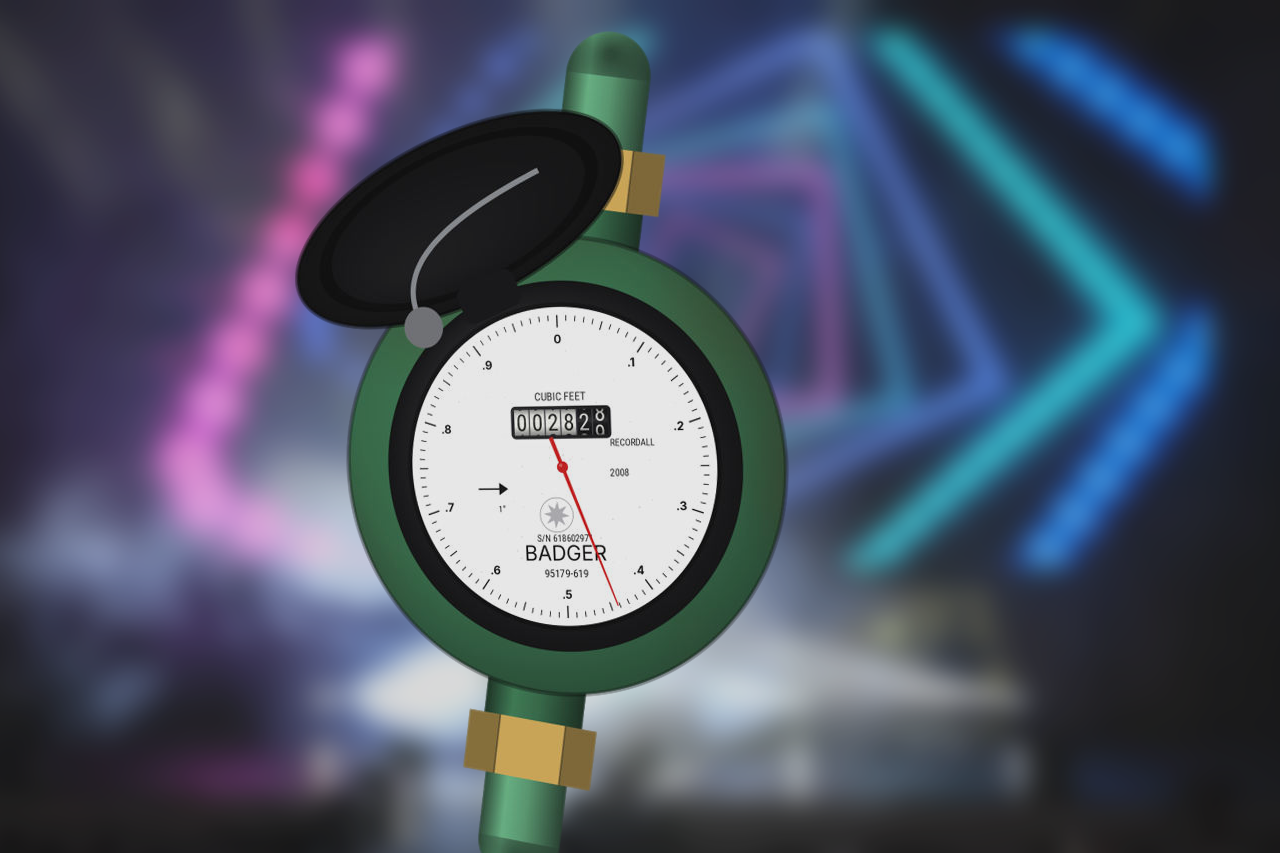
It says 2828.44 ft³
